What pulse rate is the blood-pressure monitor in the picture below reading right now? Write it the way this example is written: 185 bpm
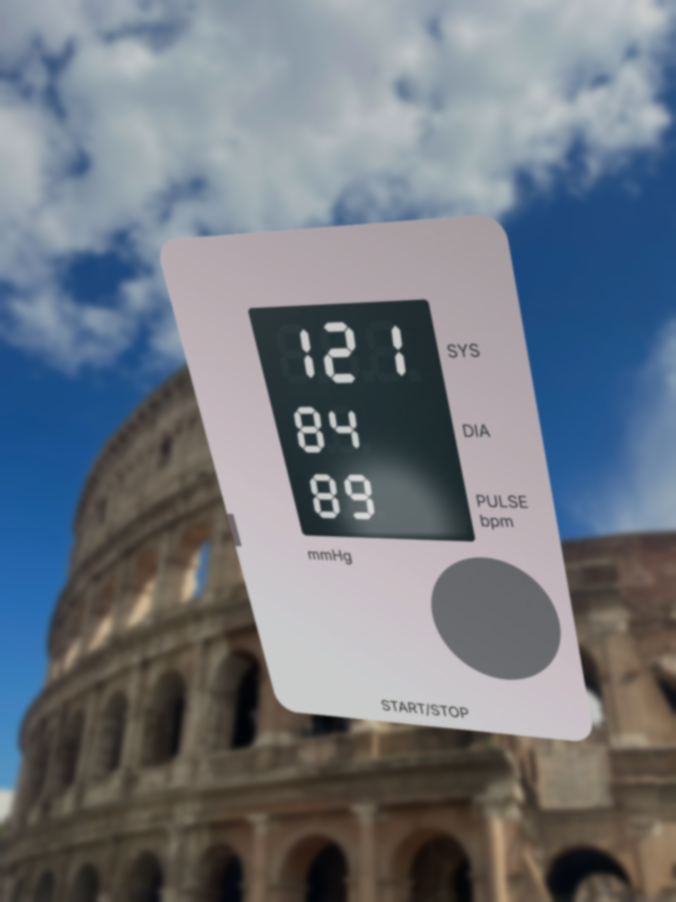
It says 89 bpm
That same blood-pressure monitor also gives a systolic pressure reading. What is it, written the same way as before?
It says 121 mmHg
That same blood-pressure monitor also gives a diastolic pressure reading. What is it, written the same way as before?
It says 84 mmHg
